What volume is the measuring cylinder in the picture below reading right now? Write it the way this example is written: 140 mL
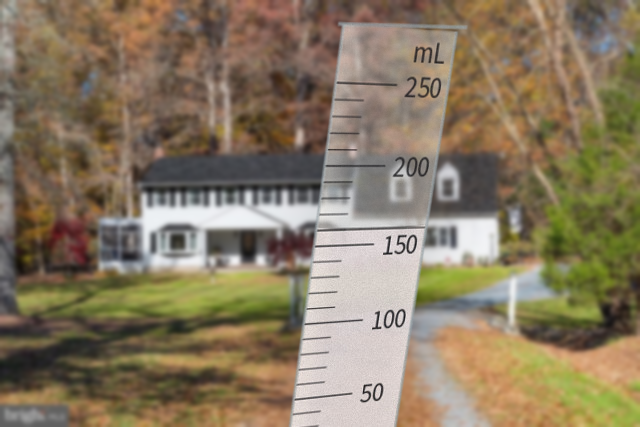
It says 160 mL
